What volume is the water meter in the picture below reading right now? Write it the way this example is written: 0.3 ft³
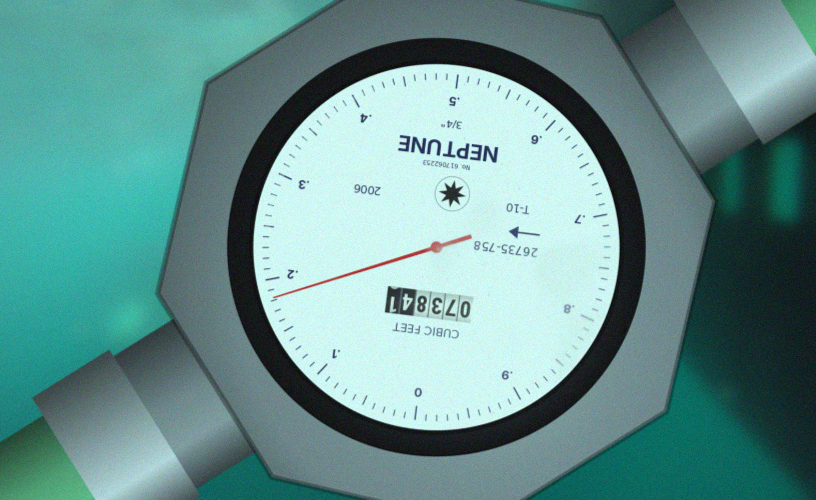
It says 73841.18 ft³
